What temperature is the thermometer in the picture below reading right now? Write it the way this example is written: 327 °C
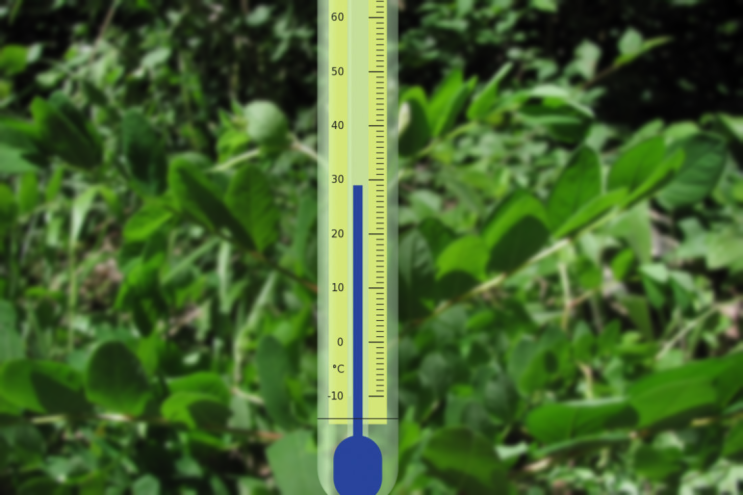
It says 29 °C
